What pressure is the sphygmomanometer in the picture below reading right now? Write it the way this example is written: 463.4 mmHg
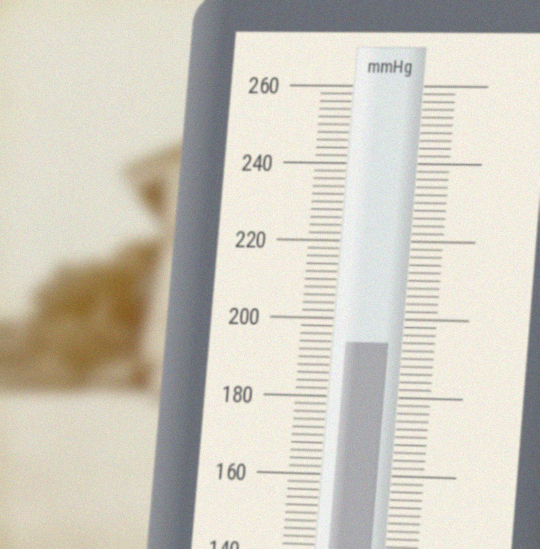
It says 194 mmHg
